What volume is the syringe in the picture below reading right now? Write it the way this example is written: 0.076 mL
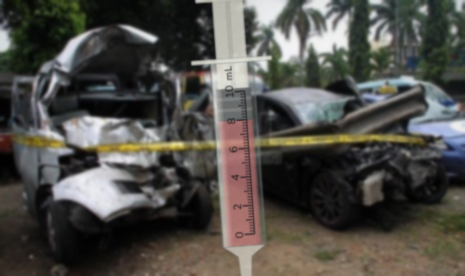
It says 8 mL
